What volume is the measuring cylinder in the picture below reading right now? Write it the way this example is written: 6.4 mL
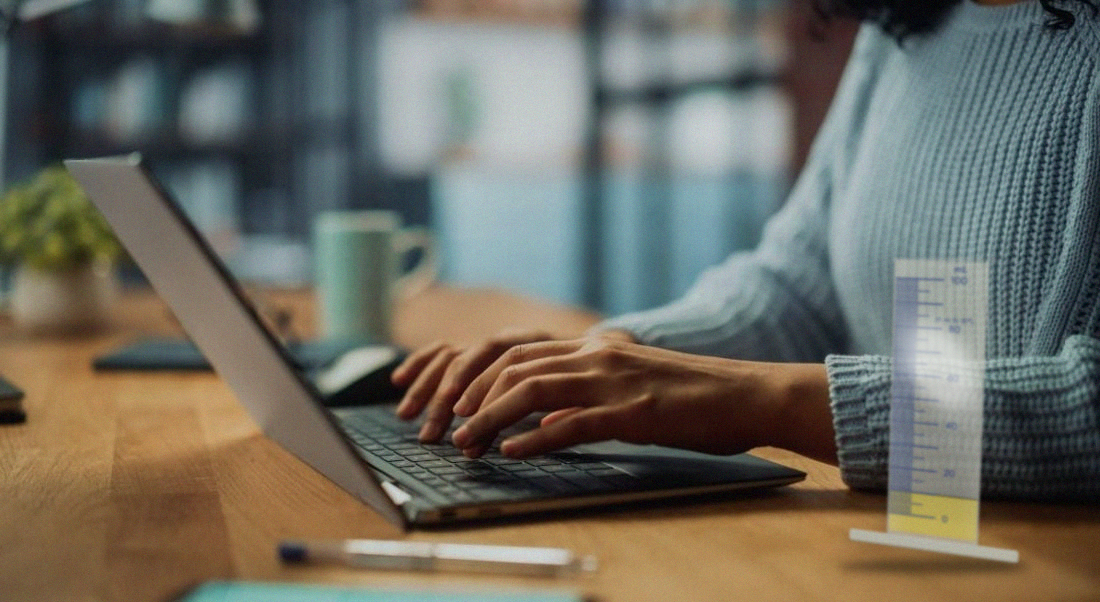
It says 10 mL
